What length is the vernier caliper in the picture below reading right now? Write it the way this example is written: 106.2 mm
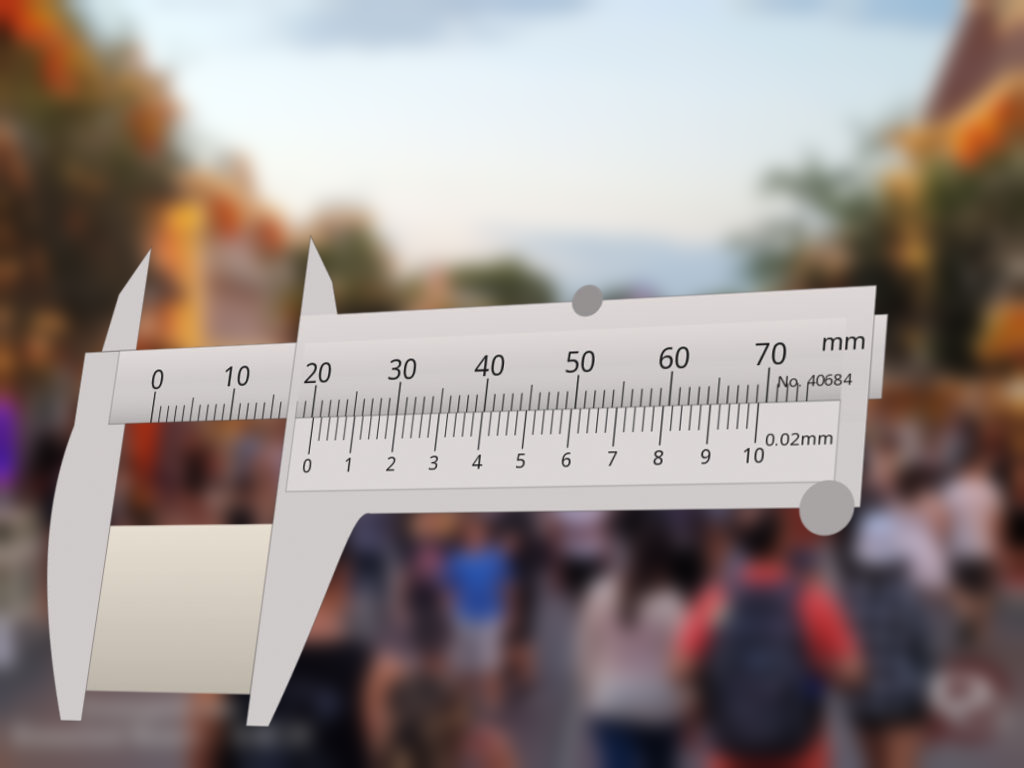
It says 20.2 mm
